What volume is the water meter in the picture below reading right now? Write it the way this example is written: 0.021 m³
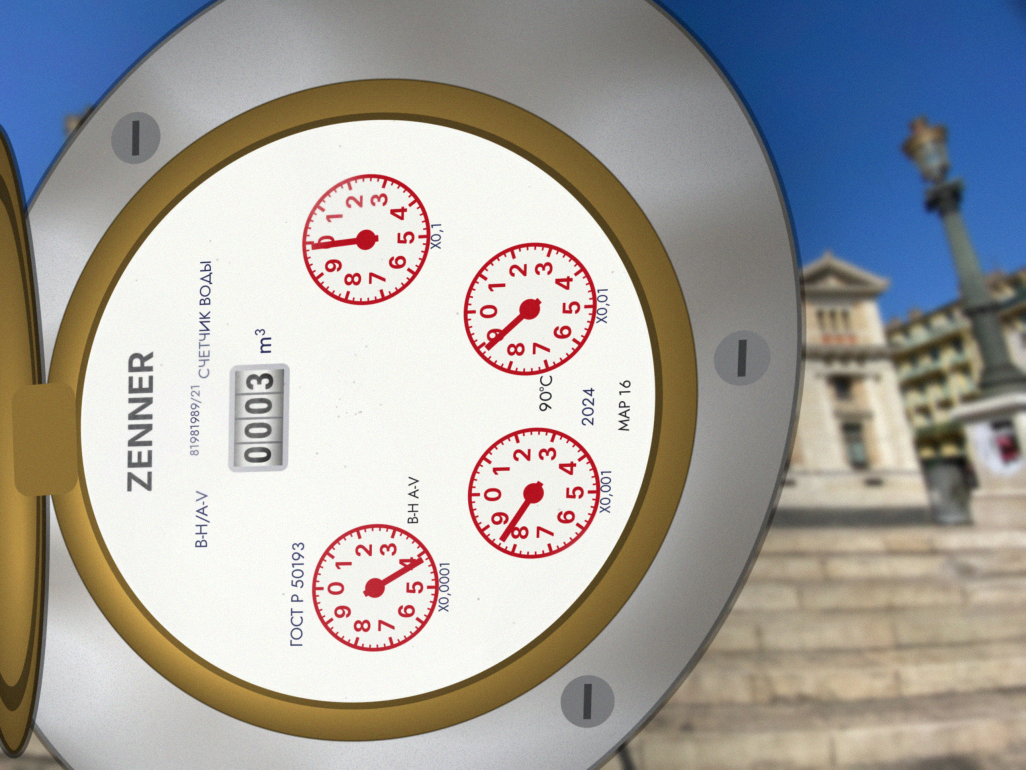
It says 2.9884 m³
